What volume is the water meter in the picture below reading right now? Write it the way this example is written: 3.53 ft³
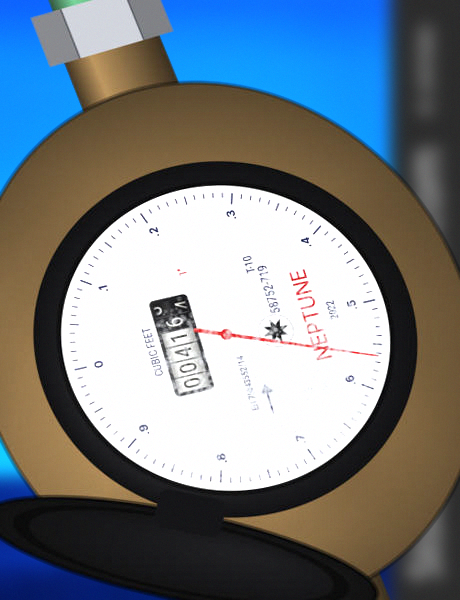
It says 4163.56 ft³
